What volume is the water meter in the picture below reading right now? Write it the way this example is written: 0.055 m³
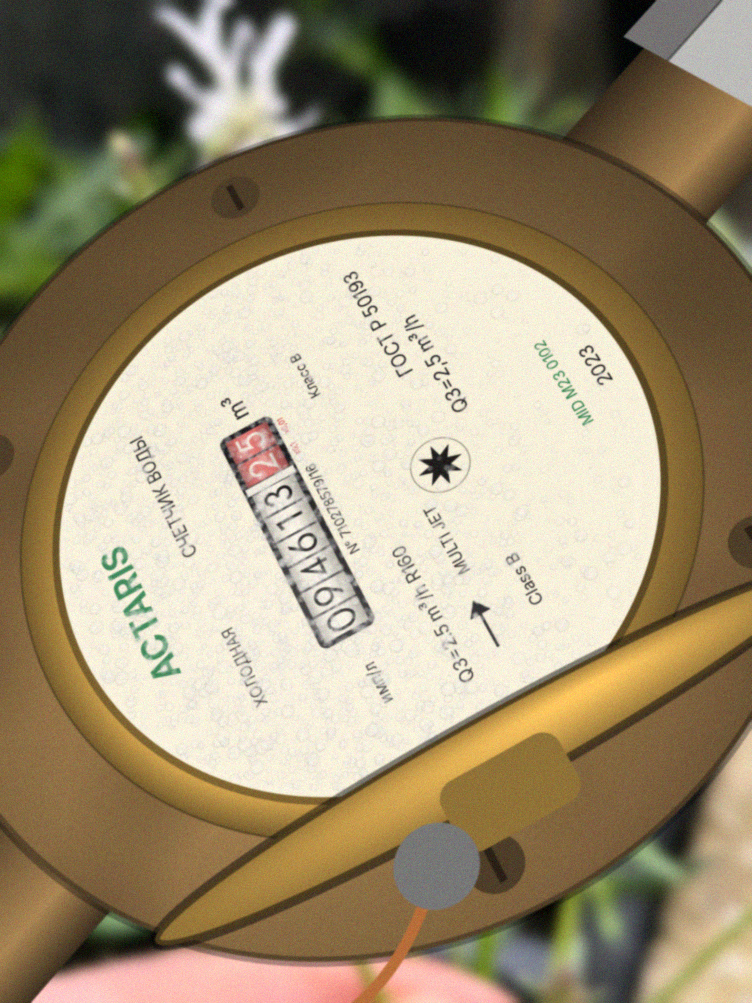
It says 94613.25 m³
